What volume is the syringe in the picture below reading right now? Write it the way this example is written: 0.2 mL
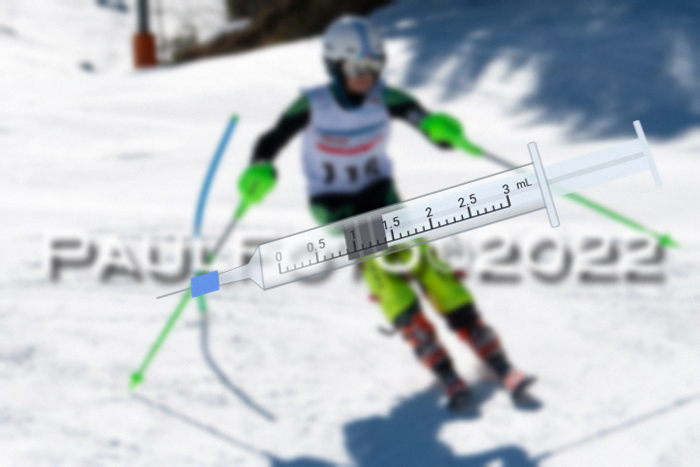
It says 0.9 mL
